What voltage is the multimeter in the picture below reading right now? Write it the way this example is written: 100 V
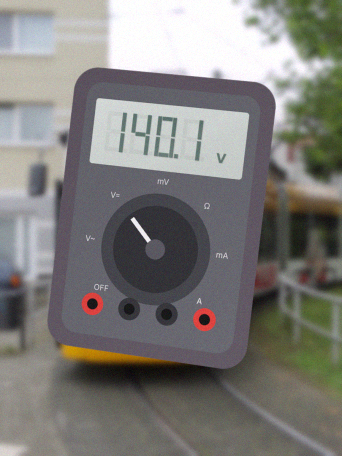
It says 140.1 V
